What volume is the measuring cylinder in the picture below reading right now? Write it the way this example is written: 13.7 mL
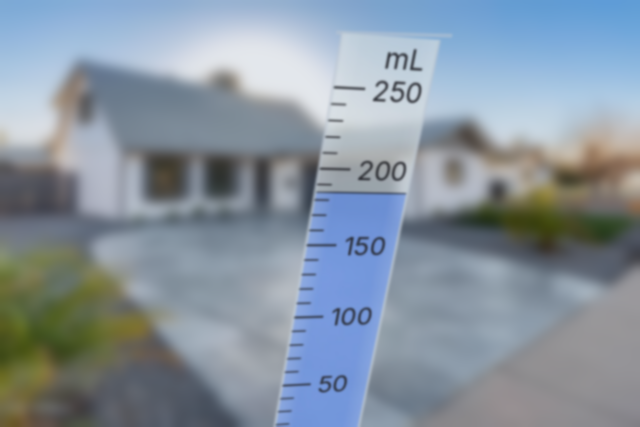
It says 185 mL
